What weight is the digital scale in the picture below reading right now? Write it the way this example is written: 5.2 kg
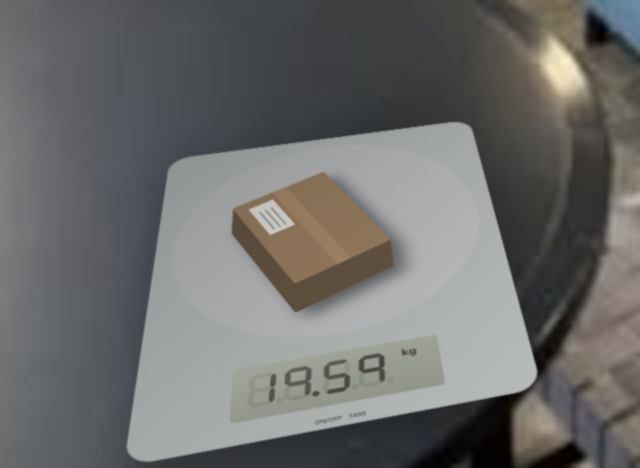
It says 19.59 kg
